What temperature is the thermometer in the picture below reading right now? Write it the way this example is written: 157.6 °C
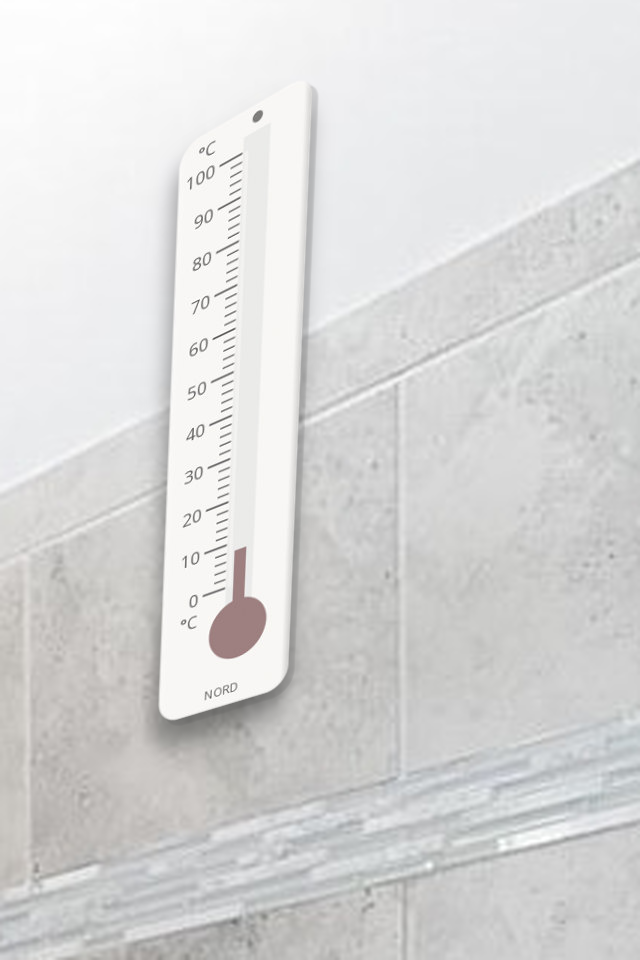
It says 8 °C
